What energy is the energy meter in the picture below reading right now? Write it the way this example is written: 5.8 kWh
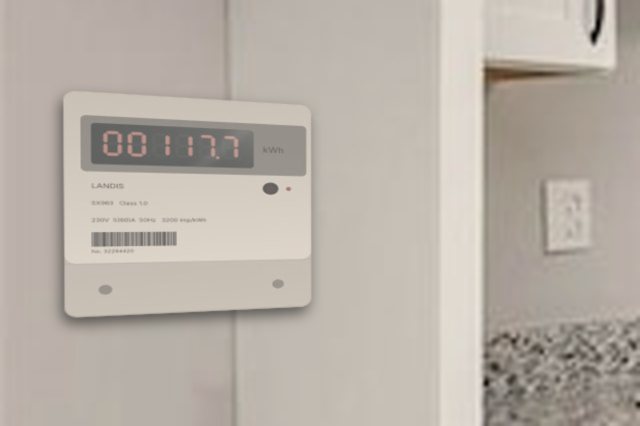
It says 117.7 kWh
